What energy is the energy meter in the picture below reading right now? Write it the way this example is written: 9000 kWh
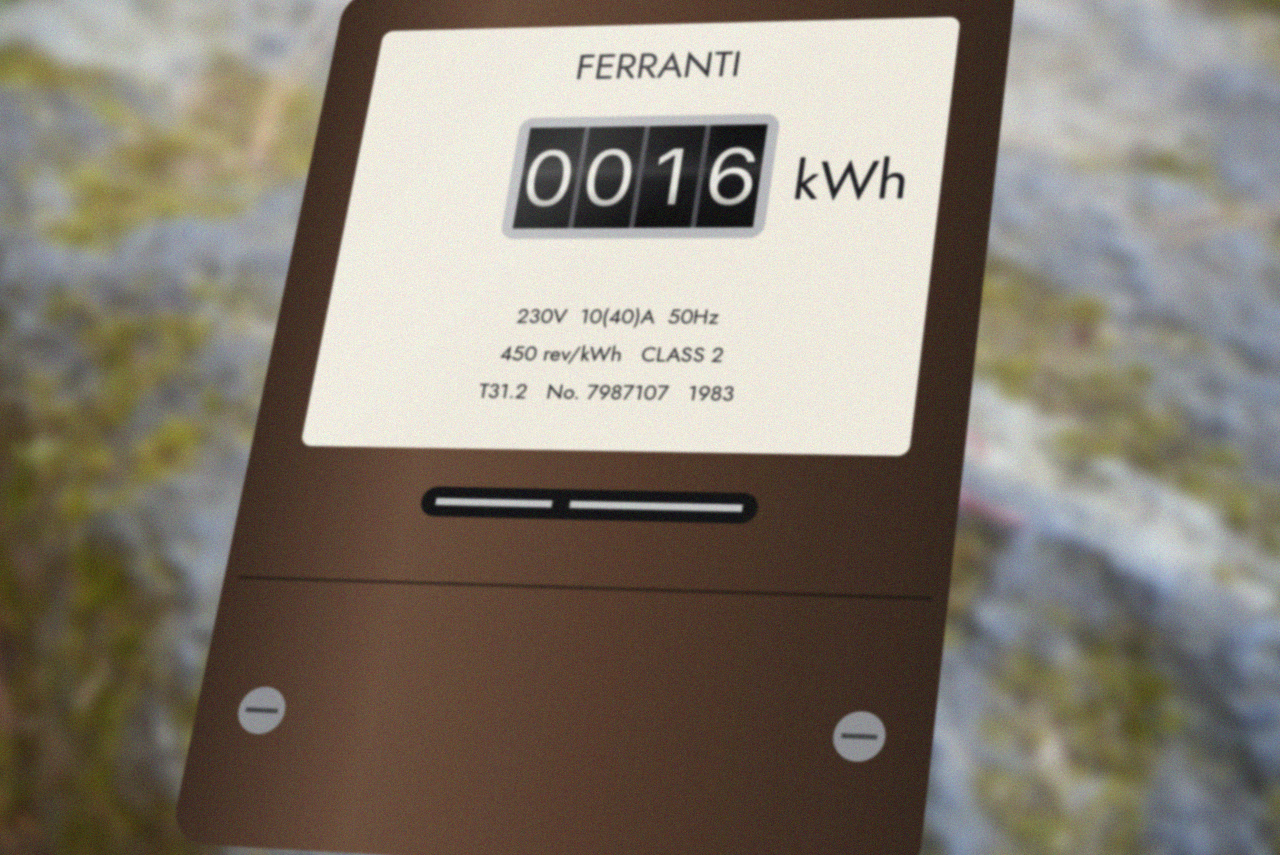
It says 16 kWh
